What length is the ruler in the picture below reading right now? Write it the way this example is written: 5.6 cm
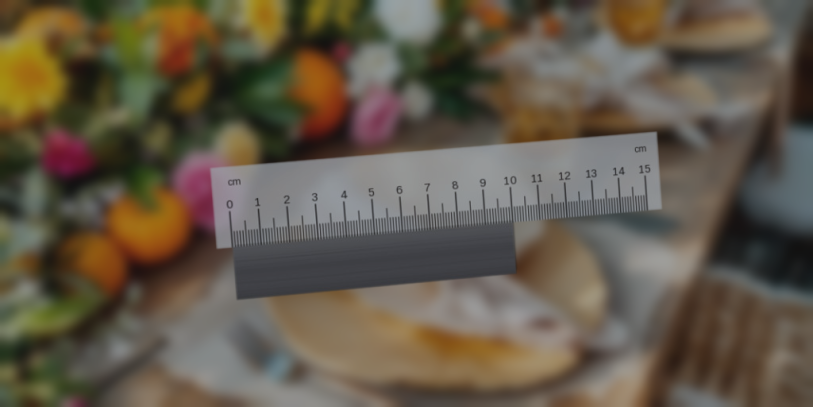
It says 10 cm
